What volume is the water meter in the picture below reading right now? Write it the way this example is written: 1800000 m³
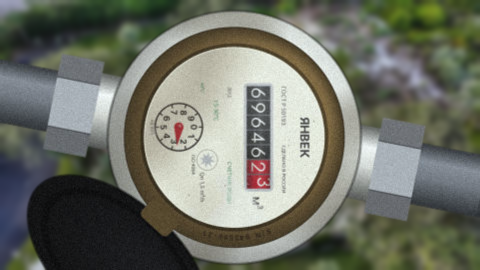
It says 69646.232 m³
